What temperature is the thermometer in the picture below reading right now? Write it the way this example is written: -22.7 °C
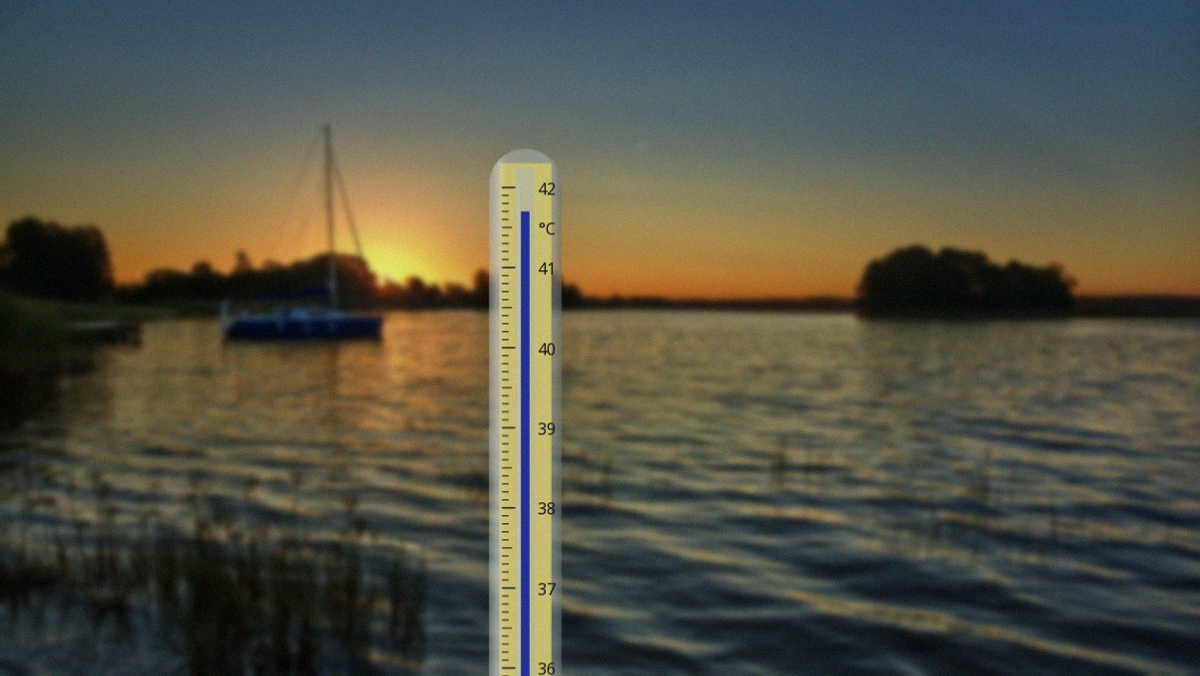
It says 41.7 °C
